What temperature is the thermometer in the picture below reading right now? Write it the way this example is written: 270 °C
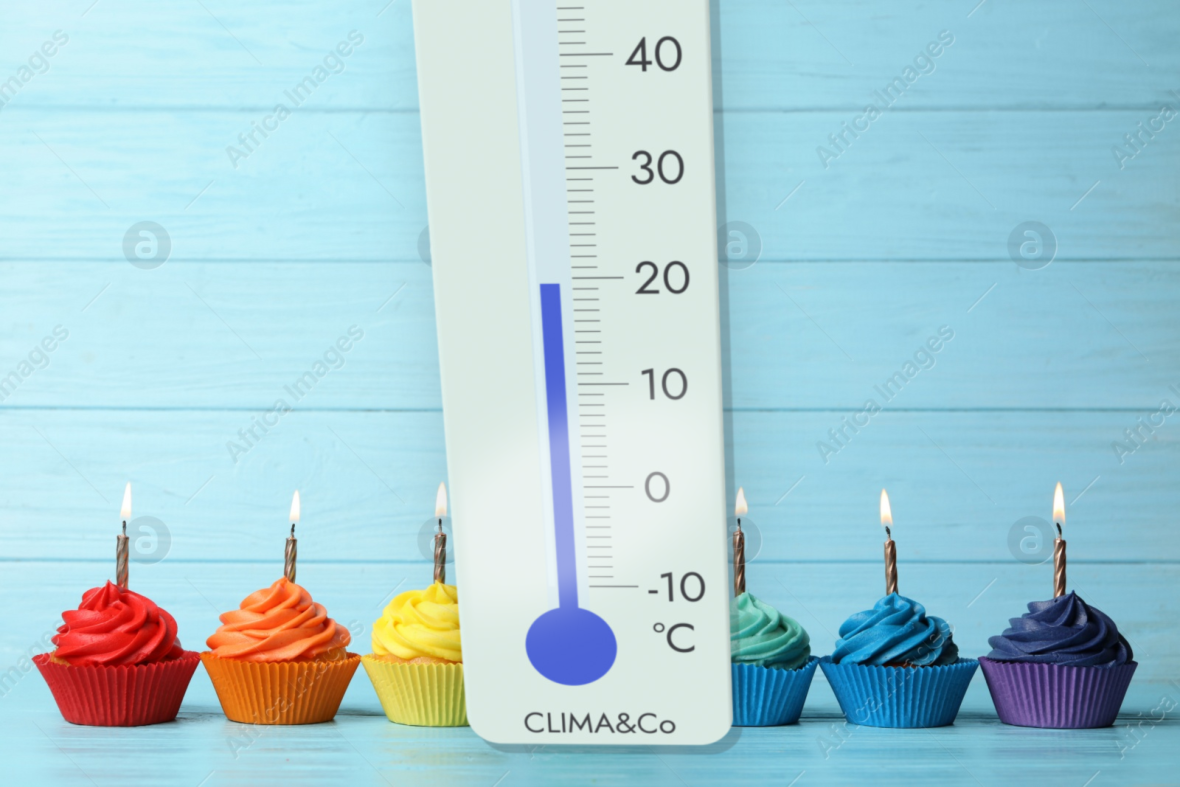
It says 19.5 °C
